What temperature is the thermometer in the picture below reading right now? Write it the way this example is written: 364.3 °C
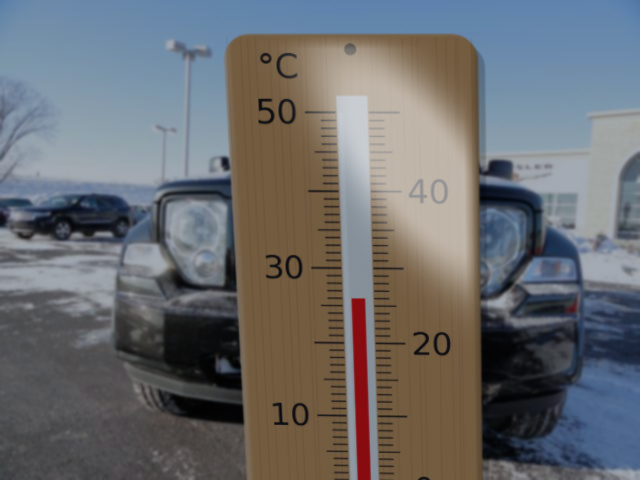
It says 26 °C
